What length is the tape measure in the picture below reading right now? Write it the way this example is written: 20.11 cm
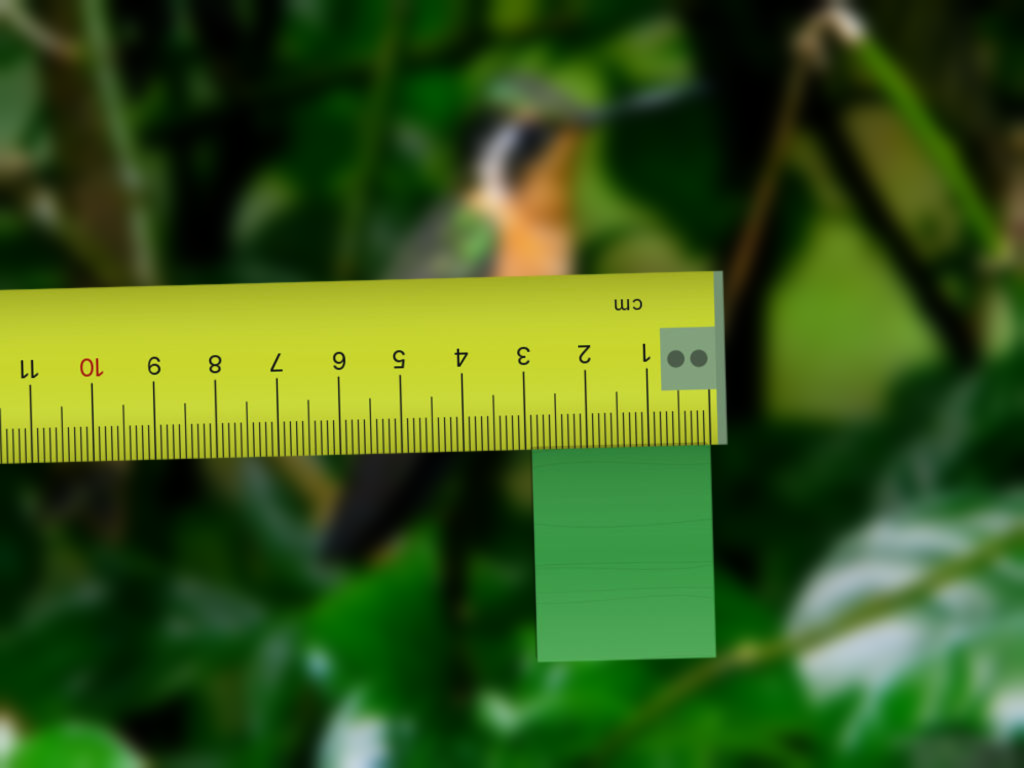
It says 2.9 cm
